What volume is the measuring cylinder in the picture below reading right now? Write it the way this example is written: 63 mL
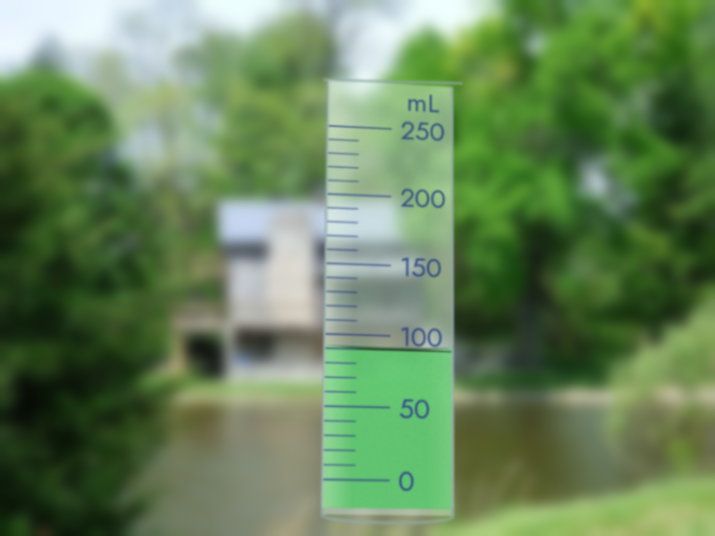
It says 90 mL
